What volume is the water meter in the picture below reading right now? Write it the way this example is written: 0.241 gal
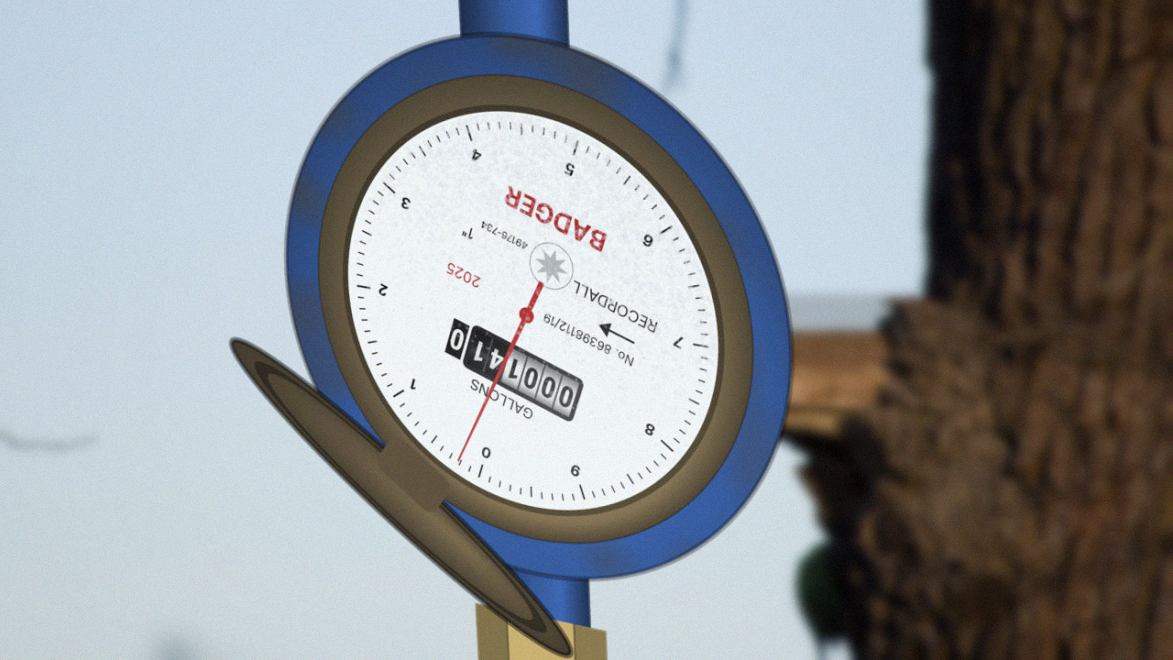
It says 1410.2 gal
